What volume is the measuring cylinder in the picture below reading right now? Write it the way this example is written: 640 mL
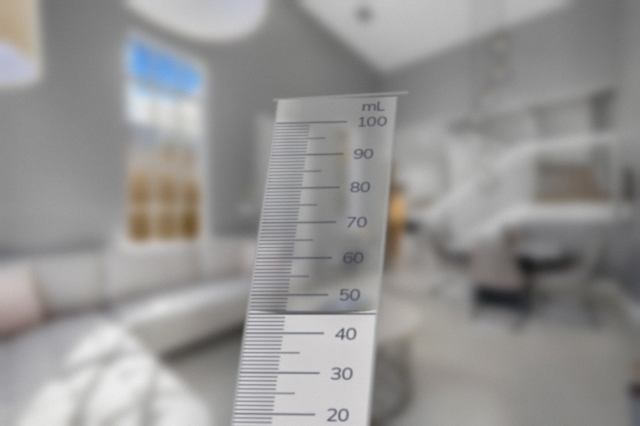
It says 45 mL
